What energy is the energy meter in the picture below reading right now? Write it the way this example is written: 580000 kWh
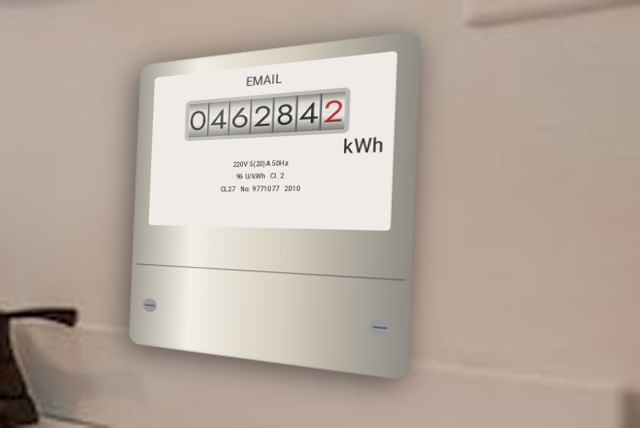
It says 46284.2 kWh
